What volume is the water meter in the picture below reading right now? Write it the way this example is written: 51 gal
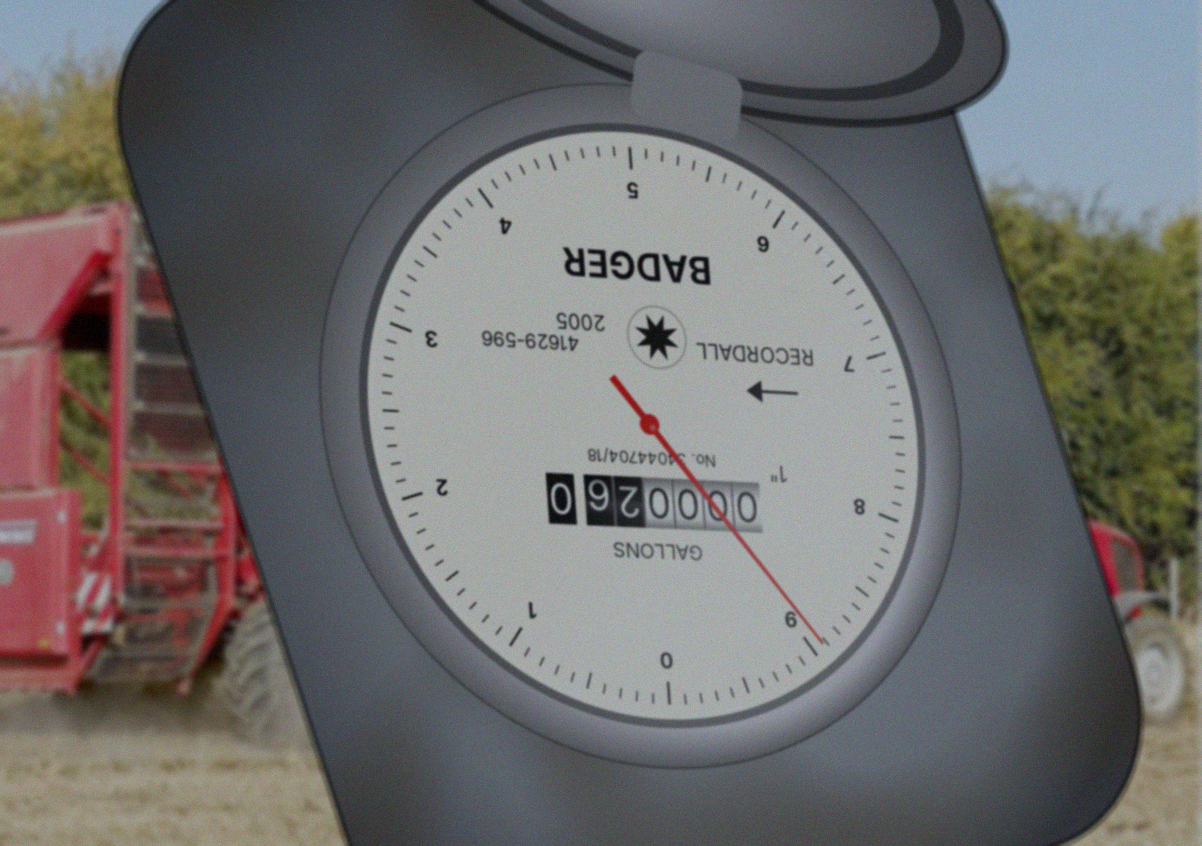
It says 258.9 gal
